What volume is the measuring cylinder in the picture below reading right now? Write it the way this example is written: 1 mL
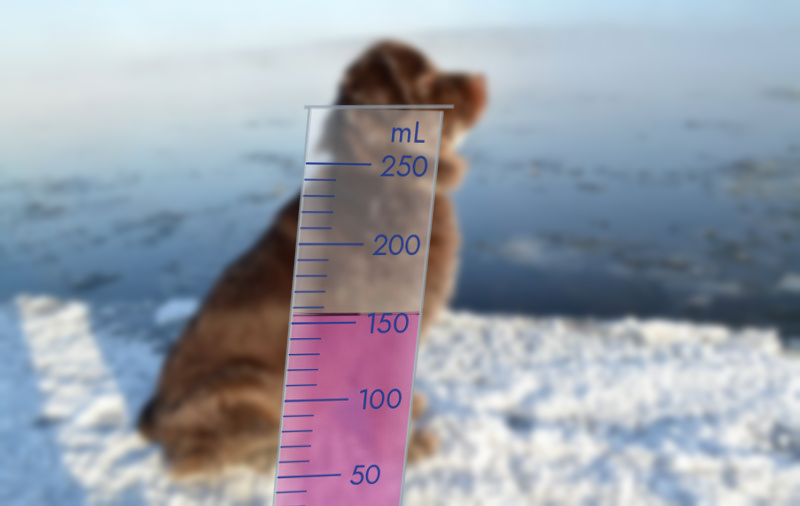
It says 155 mL
